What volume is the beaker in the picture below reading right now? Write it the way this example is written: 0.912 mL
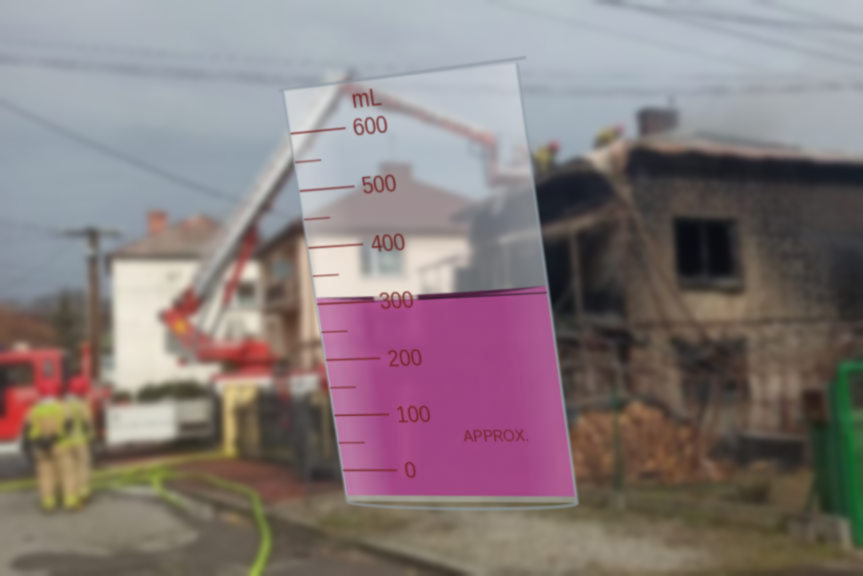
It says 300 mL
